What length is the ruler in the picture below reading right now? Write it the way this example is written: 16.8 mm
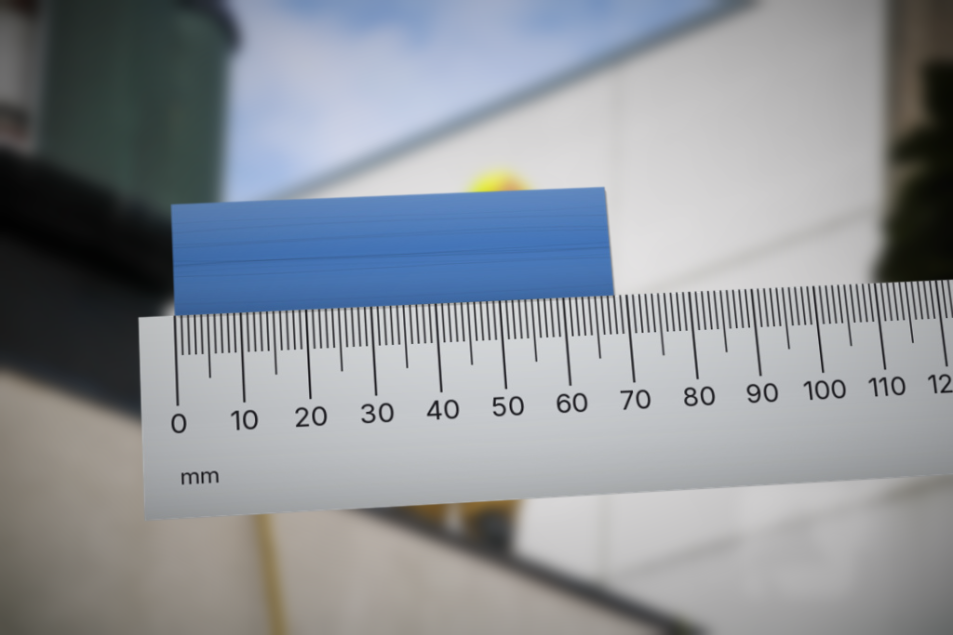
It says 68 mm
